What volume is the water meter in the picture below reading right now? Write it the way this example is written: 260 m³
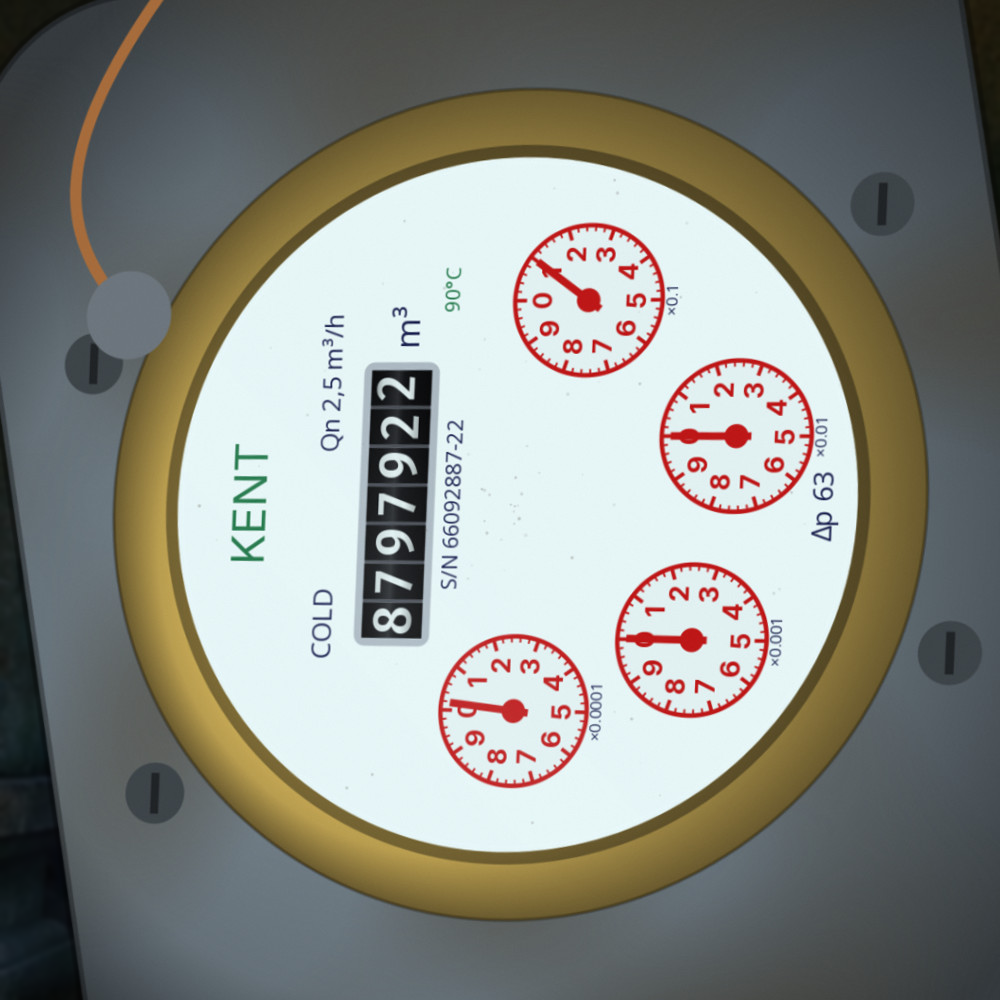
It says 8797922.1000 m³
